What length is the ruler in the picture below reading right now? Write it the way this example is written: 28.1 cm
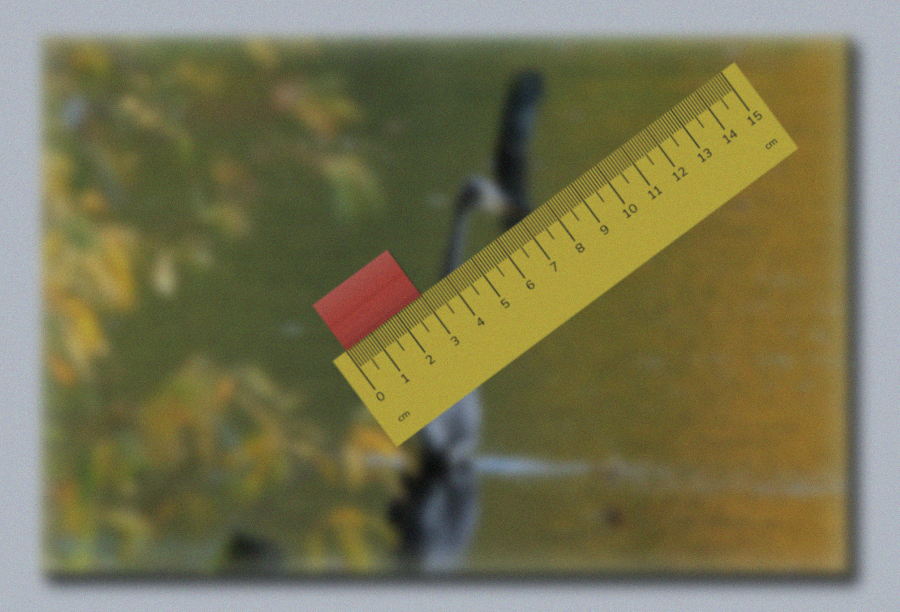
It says 3 cm
